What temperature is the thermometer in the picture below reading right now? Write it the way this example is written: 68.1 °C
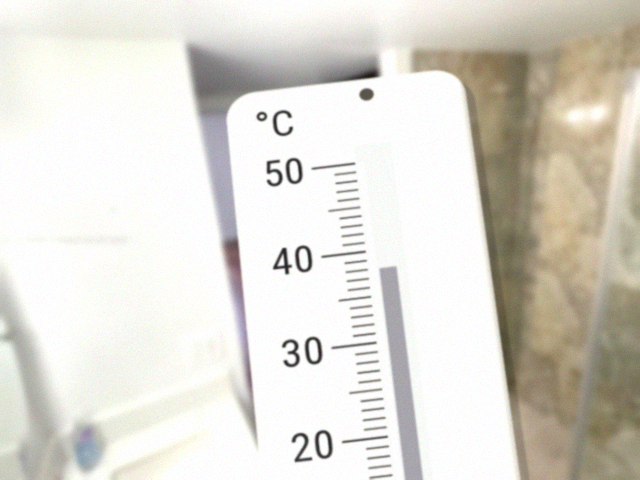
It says 38 °C
